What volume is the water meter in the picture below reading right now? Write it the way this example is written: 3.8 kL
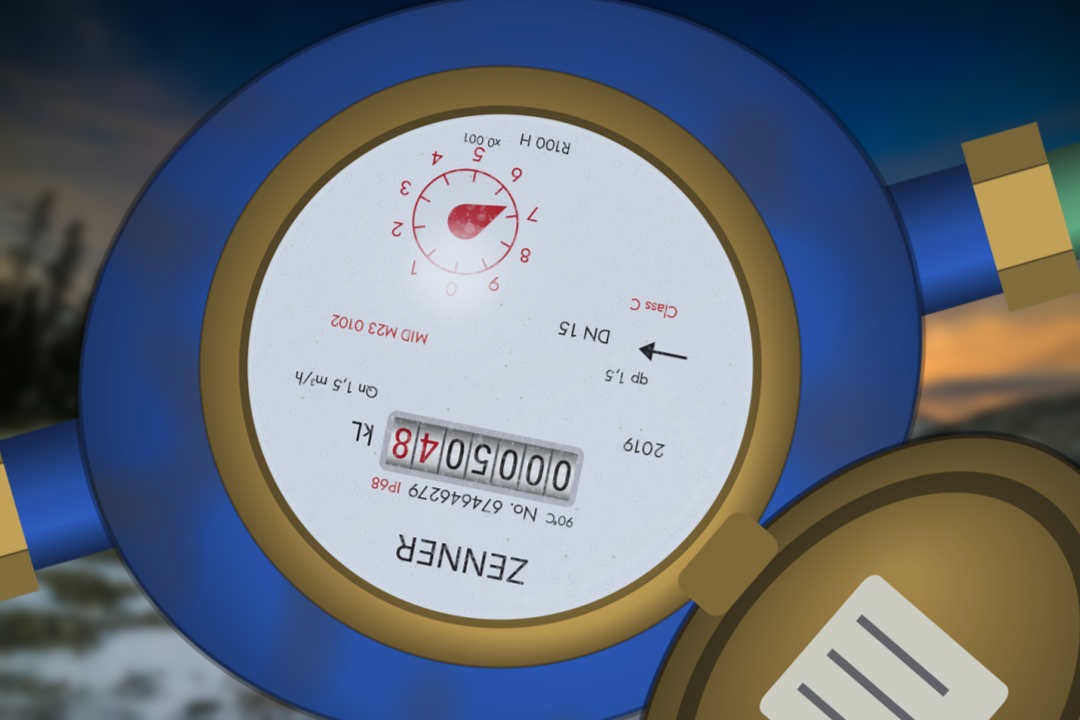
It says 50.486 kL
